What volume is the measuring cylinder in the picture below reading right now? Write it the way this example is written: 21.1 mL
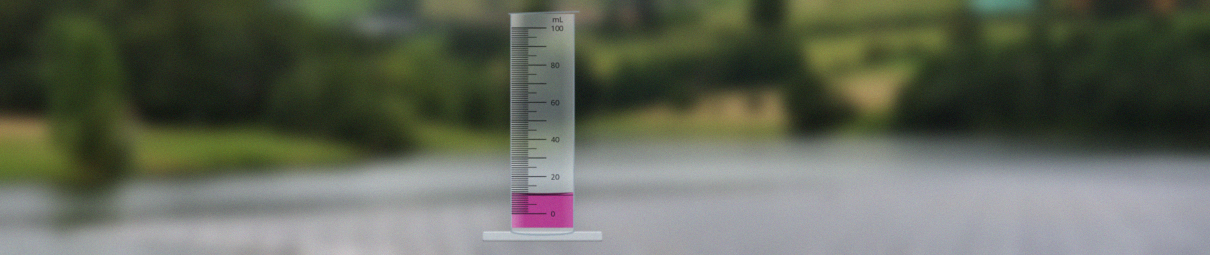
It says 10 mL
